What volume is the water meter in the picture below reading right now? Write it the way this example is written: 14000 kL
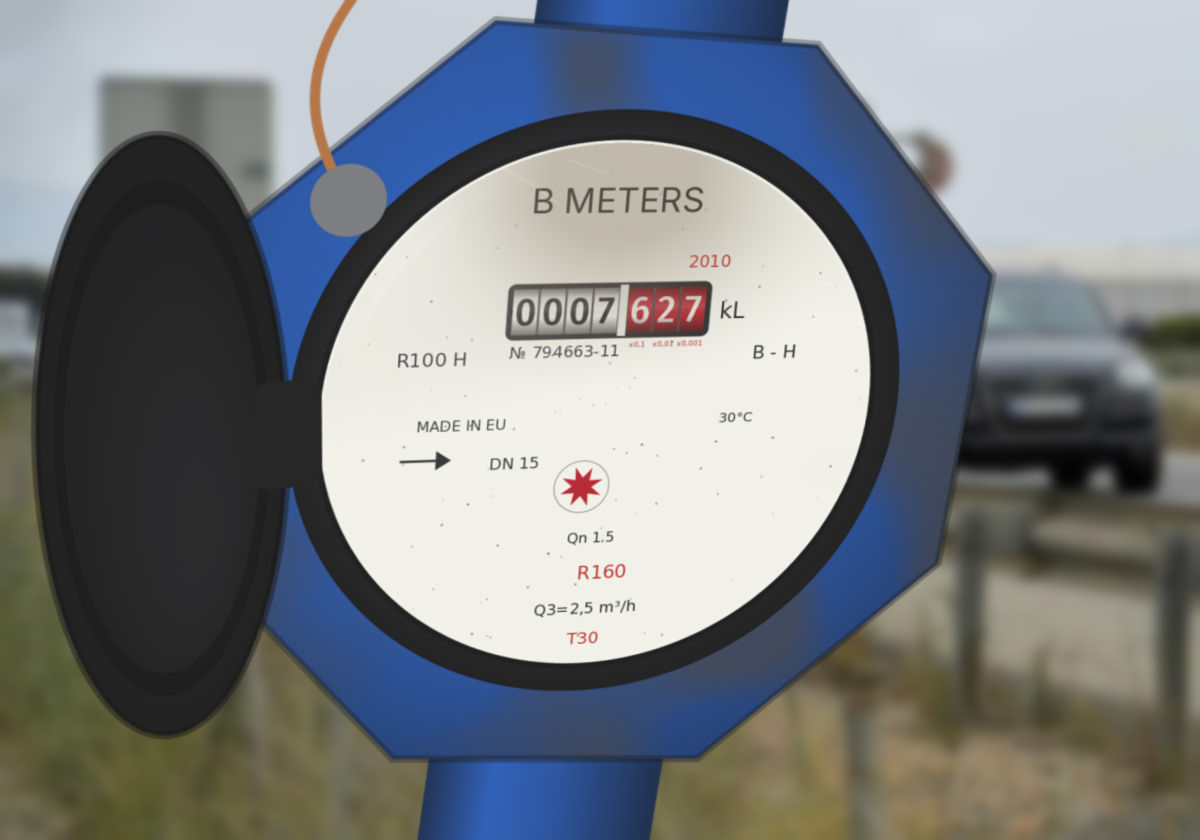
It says 7.627 kL
